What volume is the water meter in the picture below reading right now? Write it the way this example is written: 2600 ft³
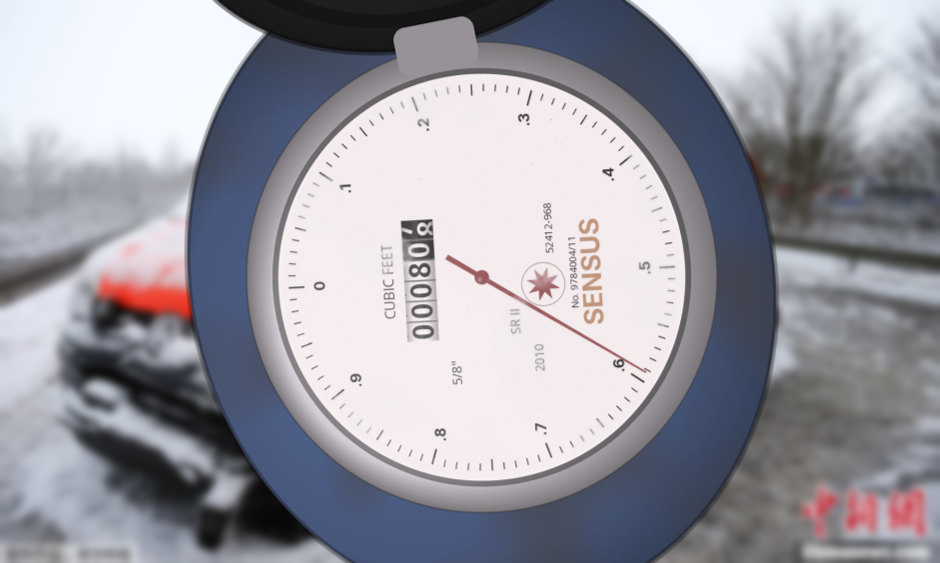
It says 807.59 ft³
